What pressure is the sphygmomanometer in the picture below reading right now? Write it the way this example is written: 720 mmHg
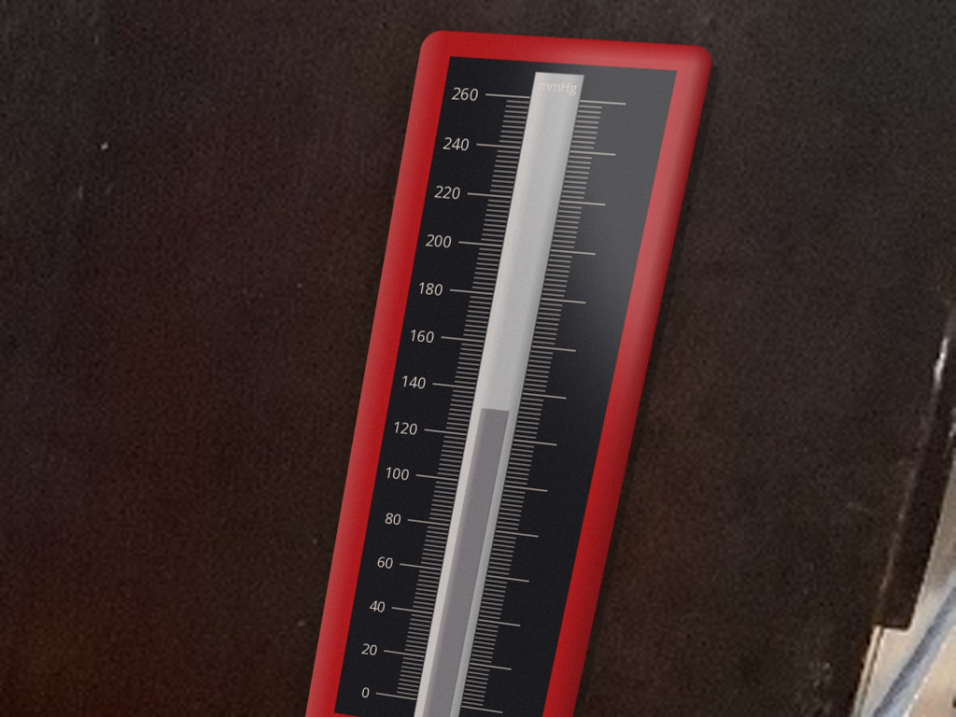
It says 132 mmHg
